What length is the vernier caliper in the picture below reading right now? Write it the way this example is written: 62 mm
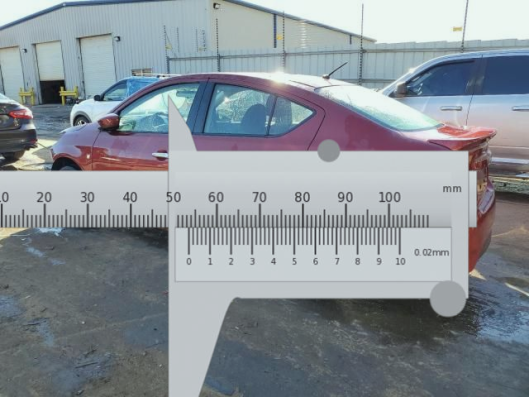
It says 53.5 mm
